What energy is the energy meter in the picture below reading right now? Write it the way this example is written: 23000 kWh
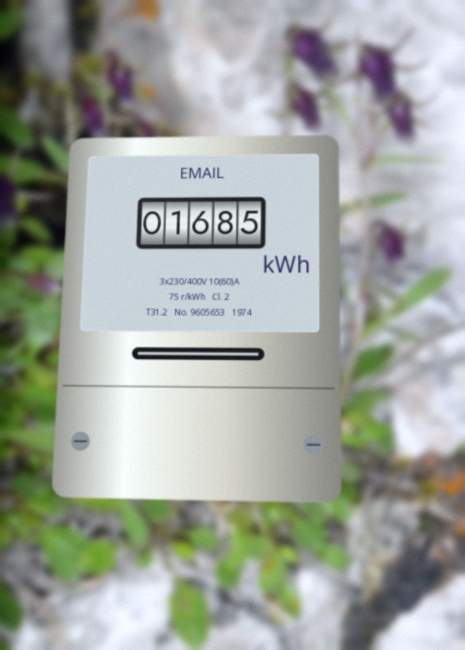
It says 1685 kWh
